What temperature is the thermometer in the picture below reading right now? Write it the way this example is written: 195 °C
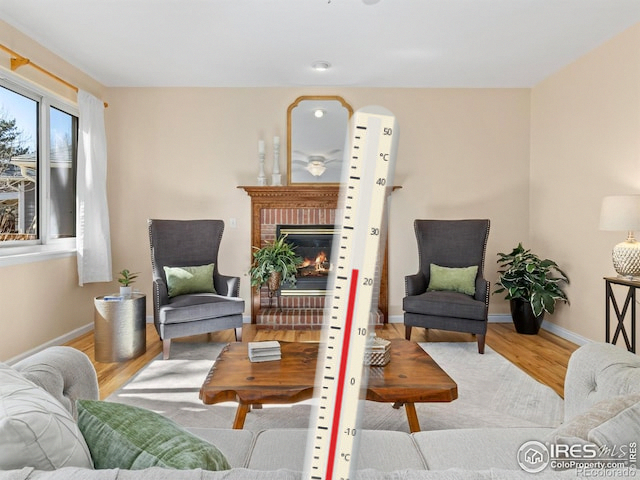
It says 22 °C
